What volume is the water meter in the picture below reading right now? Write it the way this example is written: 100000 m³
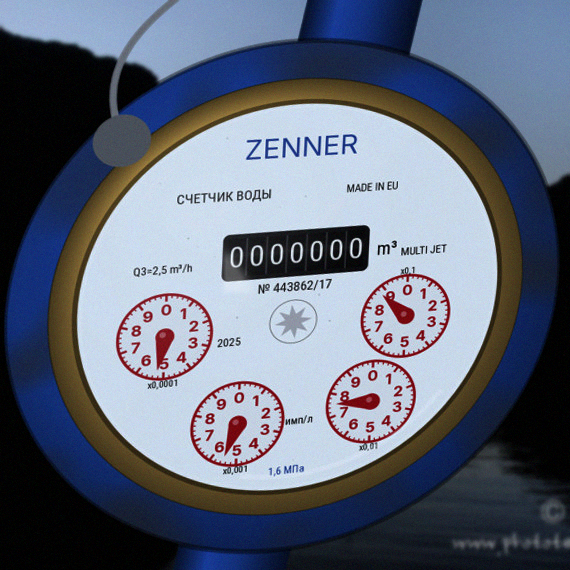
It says 0.8755 m³
